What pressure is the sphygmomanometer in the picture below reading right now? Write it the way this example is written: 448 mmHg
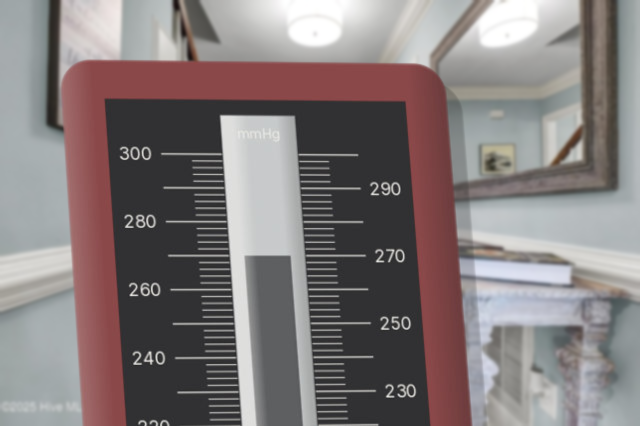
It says 270 mmHg
